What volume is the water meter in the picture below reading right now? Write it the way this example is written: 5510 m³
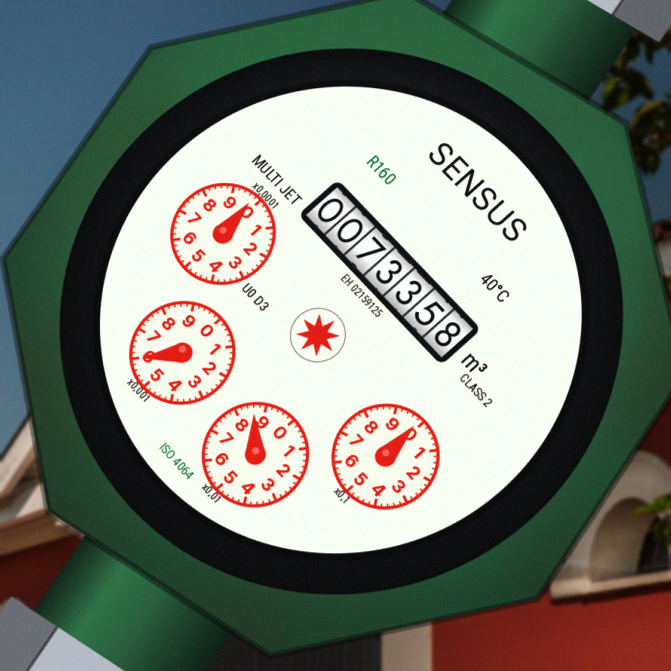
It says 73357.9859 m³
